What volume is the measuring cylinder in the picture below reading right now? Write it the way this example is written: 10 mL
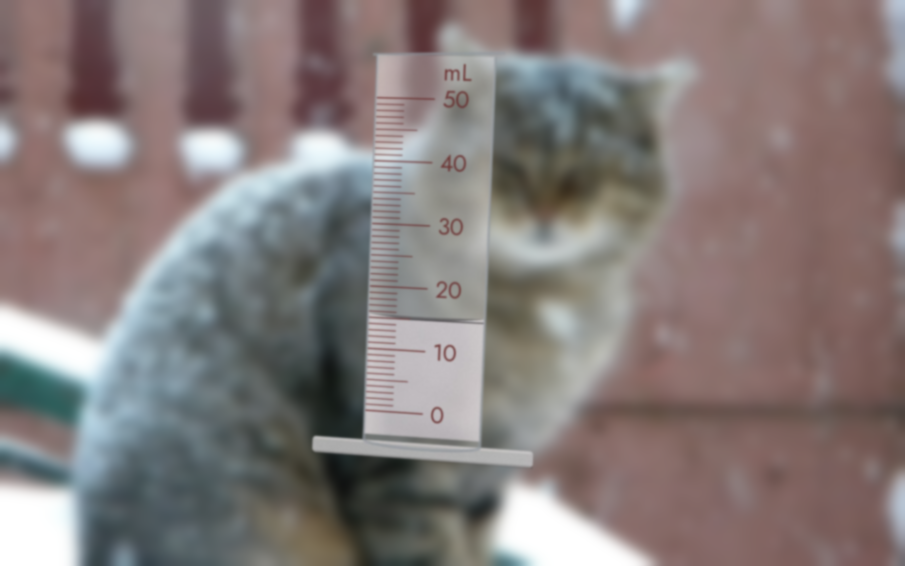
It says 15 mL
